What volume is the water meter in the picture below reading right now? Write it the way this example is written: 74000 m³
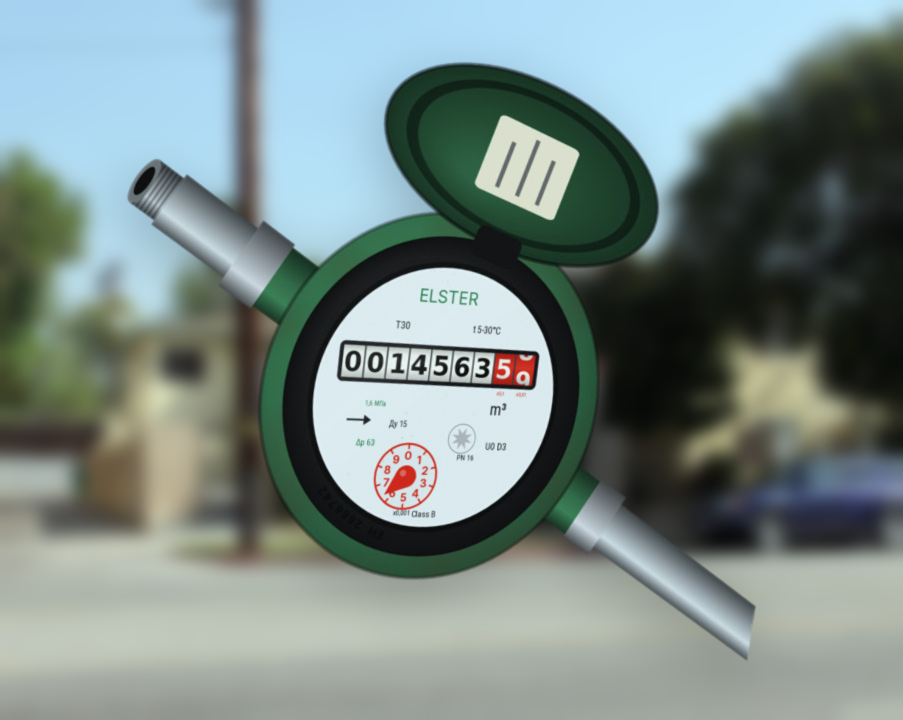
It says 14563.586 m³
